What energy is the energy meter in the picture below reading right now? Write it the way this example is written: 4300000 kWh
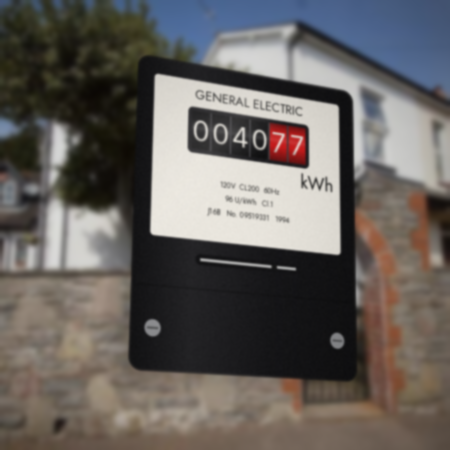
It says 40.77 kWh
